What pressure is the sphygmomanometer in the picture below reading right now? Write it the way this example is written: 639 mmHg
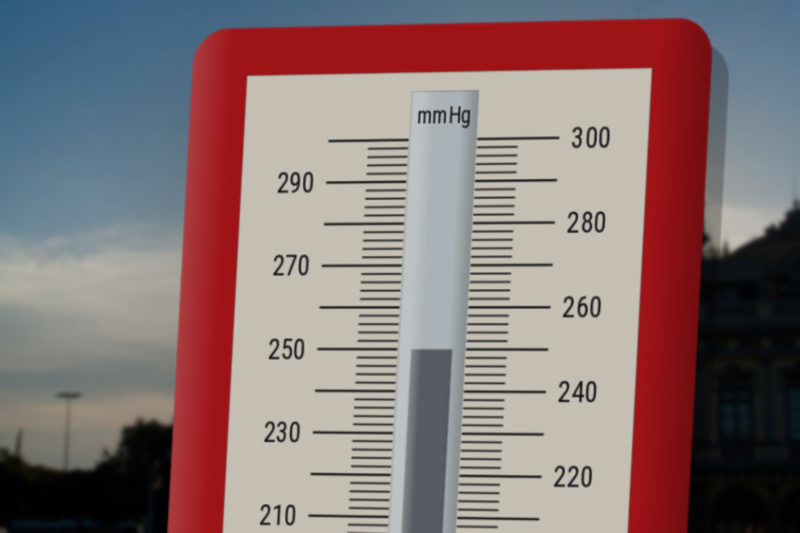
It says 250 mmHg
